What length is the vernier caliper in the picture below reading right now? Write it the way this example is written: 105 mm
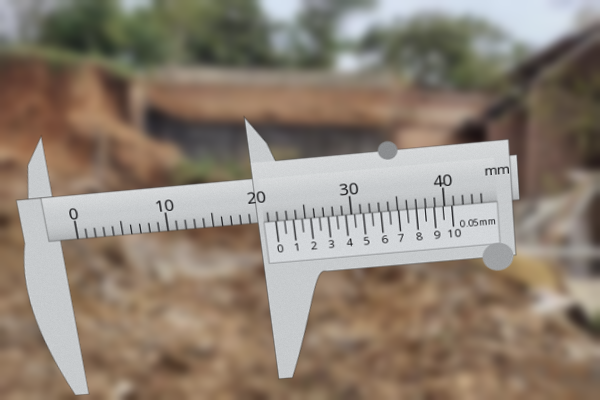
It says 21.8 mm
